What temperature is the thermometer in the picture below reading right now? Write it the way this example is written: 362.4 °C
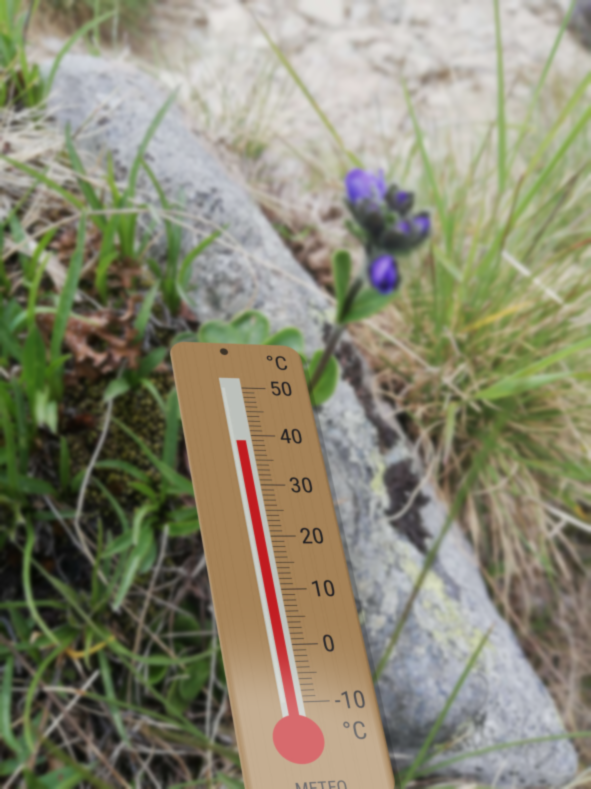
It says 39 °C
